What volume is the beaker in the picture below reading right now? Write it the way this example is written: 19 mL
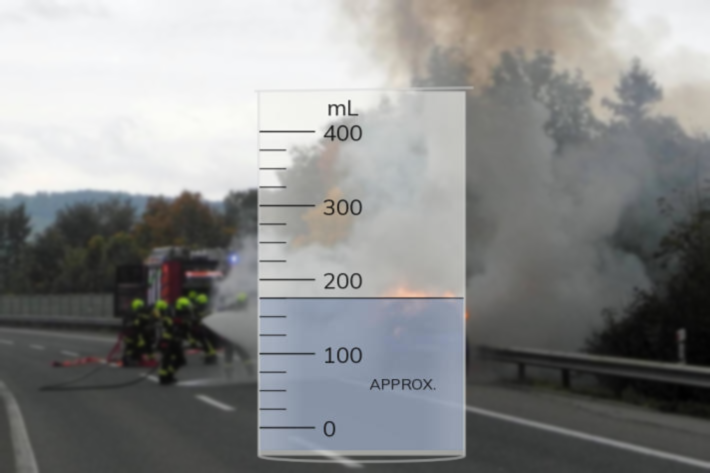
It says 175 mL
